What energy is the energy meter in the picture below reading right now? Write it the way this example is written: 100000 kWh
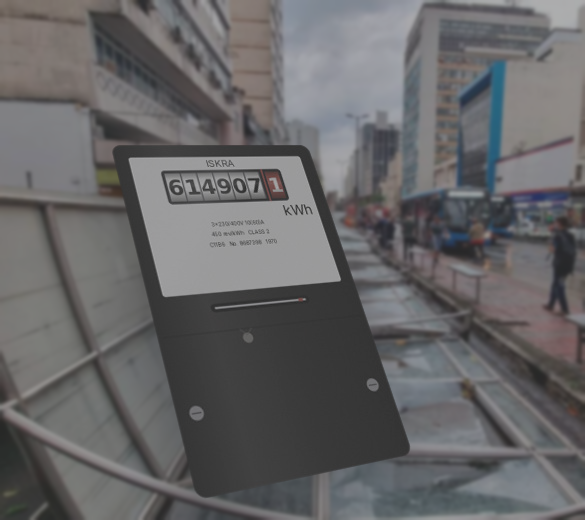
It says 614907.1 kWh
